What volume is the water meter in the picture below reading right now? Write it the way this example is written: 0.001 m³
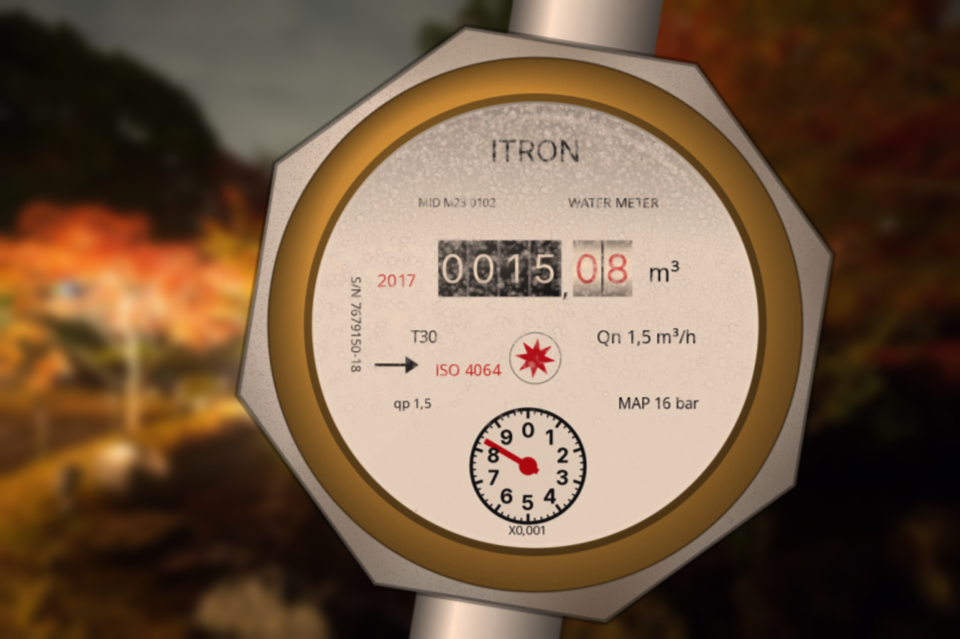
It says 15.088 m³
